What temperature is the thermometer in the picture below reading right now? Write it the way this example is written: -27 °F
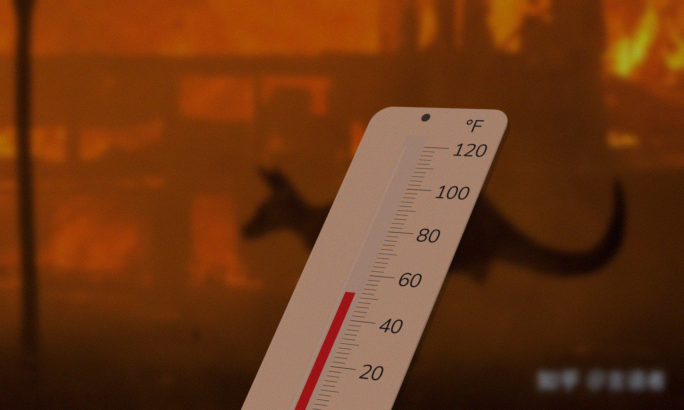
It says 52 °F
